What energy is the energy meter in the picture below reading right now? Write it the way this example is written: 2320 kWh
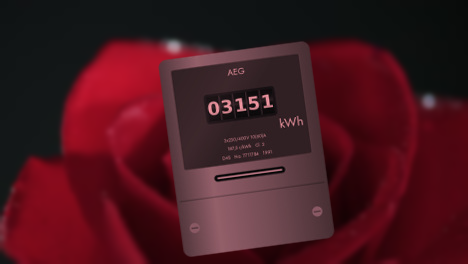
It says 3151 kWh
